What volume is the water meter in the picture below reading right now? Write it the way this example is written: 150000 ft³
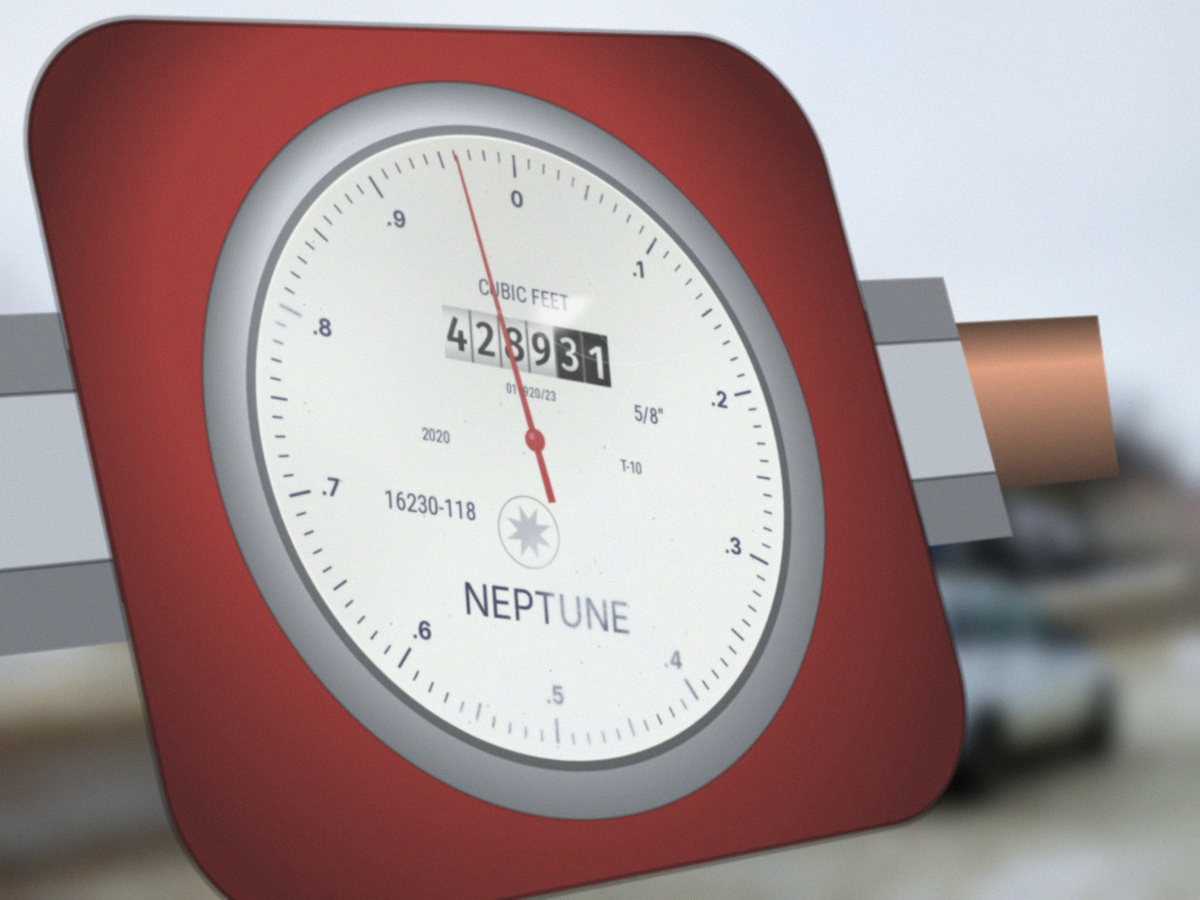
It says 428930.96 ft³
